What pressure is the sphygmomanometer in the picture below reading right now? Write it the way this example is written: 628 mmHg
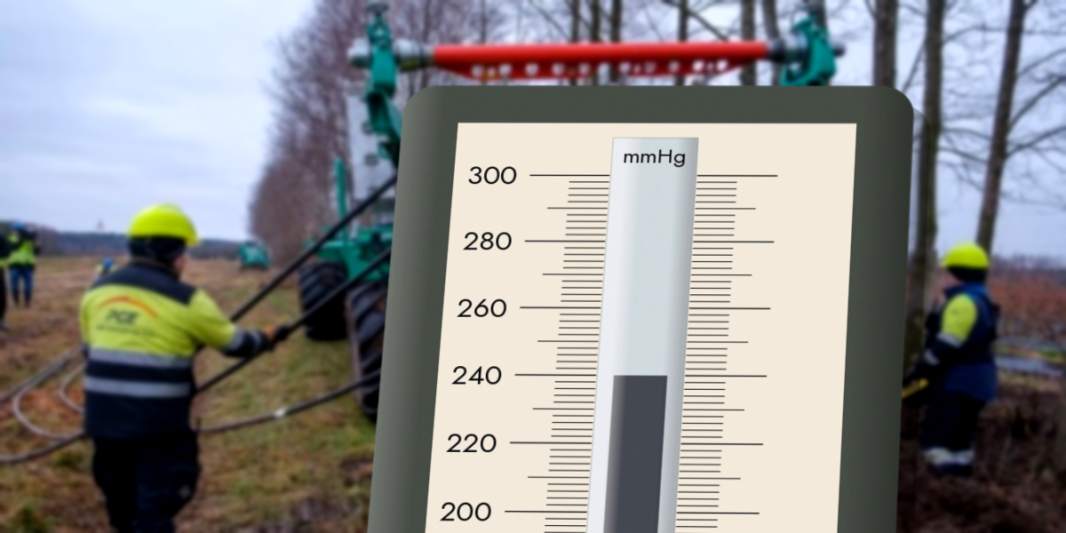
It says 240 mmHg
